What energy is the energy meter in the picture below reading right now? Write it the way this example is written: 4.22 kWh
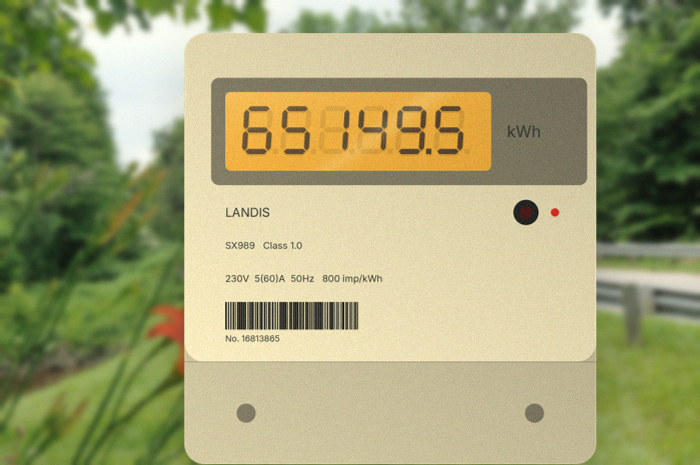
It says 65149.5 kWh
